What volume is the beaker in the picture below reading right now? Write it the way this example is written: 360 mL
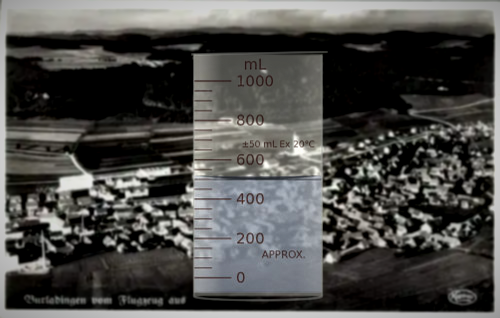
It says 500 mL
